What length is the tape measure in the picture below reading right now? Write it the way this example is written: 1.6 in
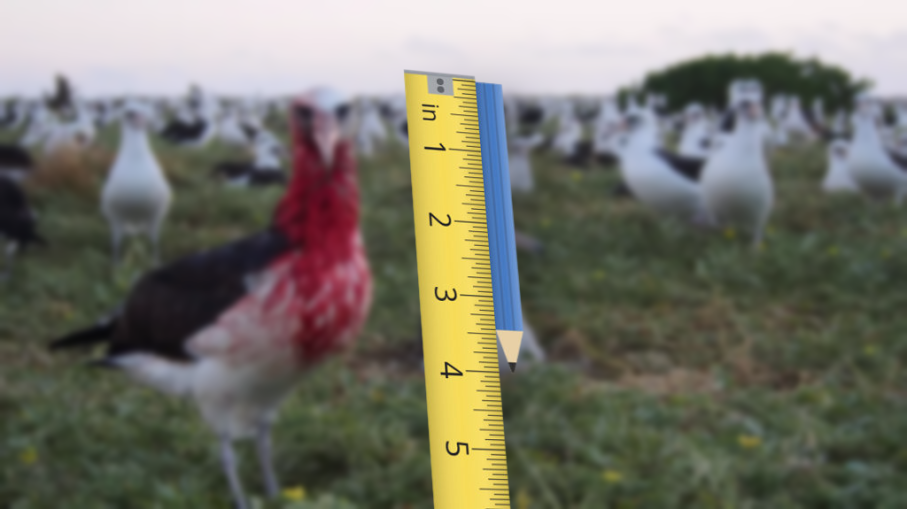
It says 4 in
